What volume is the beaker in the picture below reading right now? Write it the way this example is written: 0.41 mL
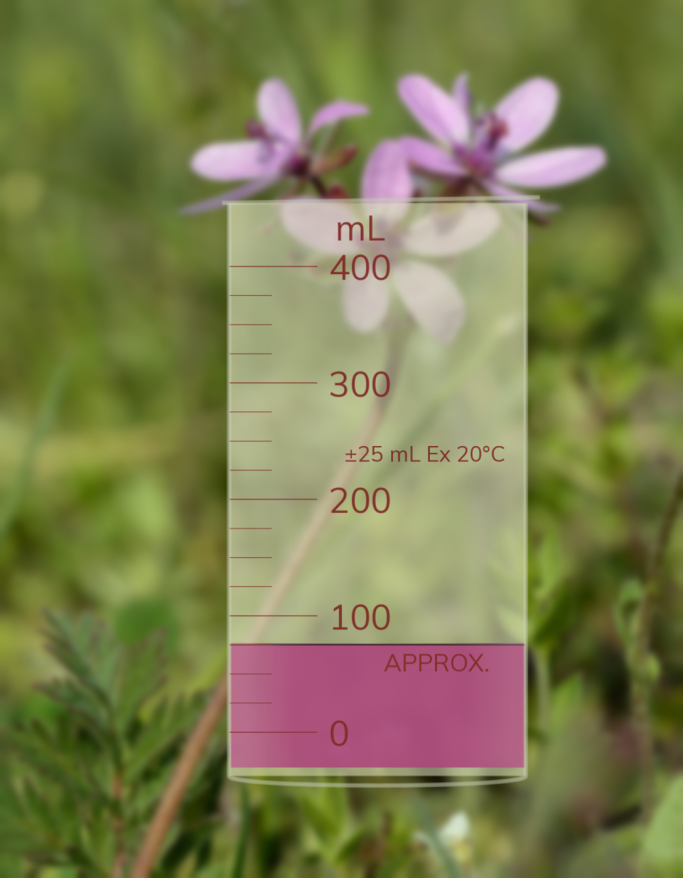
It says 75 mL
